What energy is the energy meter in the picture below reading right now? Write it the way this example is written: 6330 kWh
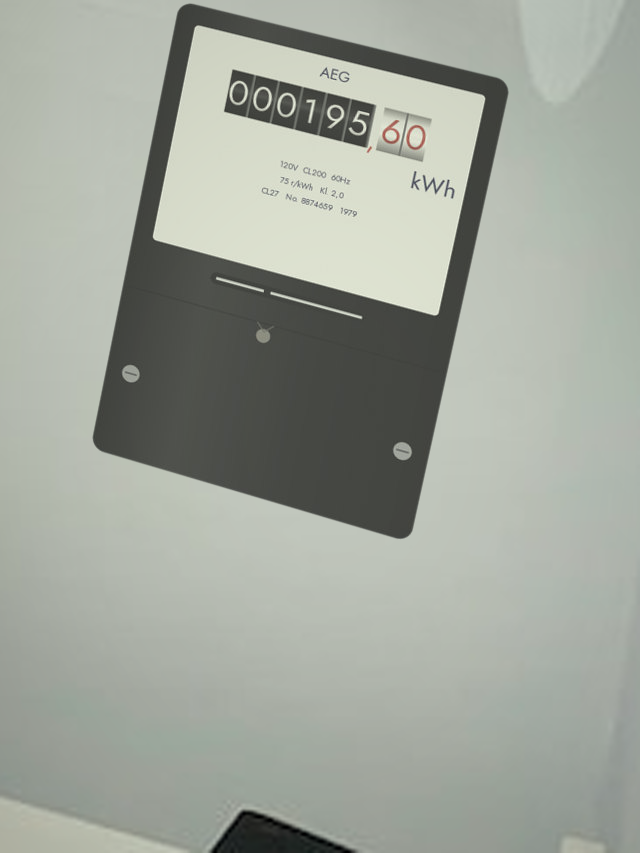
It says 195.60 kWh
